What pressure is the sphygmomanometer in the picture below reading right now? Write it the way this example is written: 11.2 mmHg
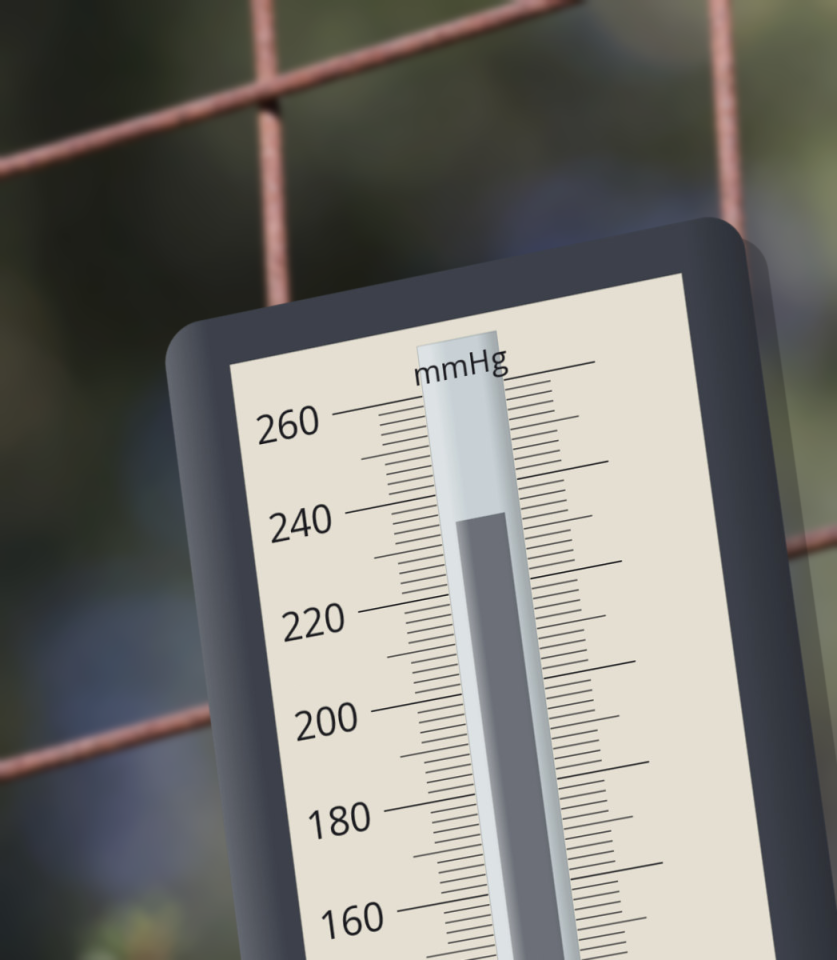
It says 234 mmHg
